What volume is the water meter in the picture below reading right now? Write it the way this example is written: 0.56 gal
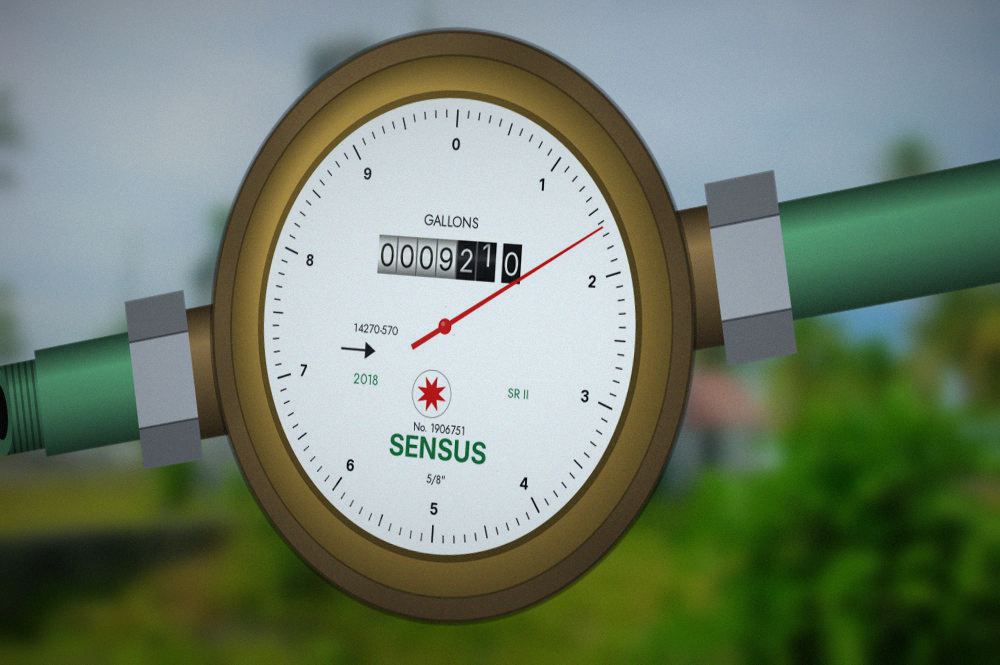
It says 9211.6 gal
